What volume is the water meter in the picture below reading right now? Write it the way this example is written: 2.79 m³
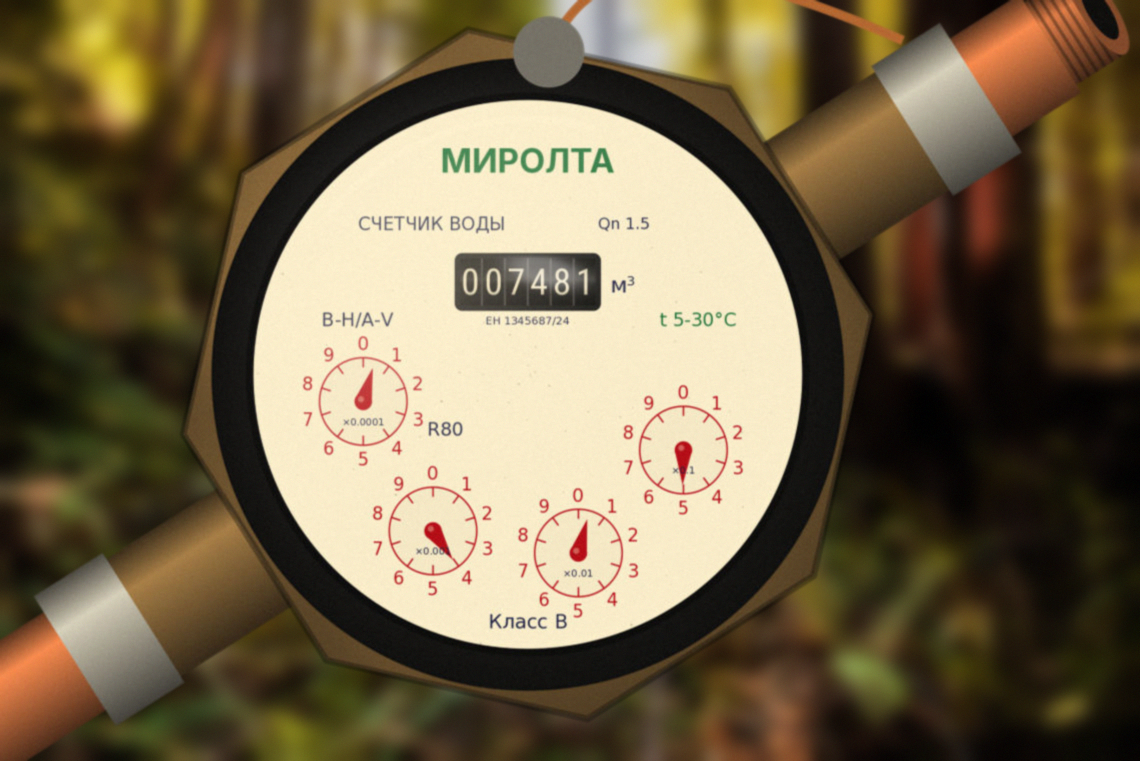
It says 7481.5040 m³
